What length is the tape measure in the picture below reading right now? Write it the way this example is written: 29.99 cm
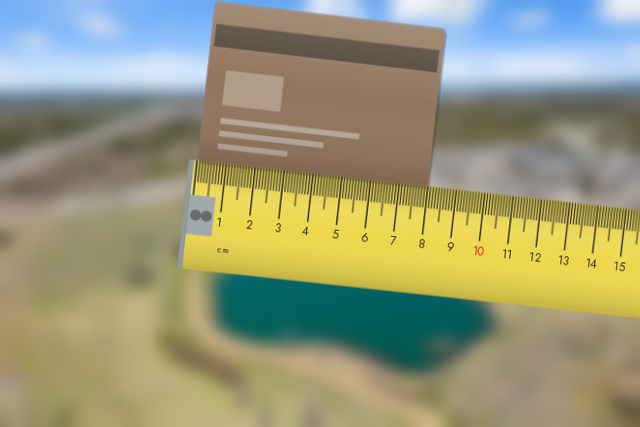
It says 8 cm
